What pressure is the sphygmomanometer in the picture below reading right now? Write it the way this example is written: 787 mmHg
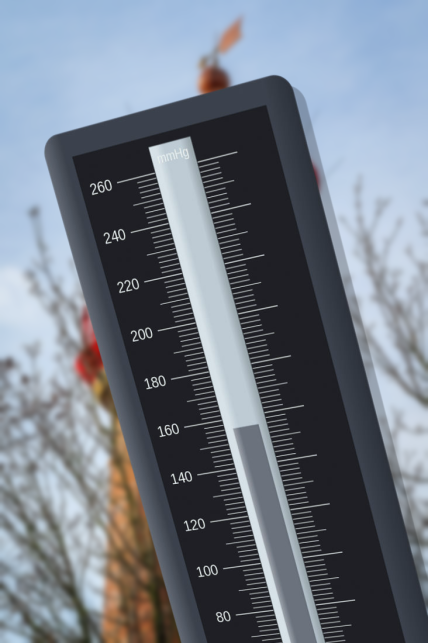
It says 156 mmHg
